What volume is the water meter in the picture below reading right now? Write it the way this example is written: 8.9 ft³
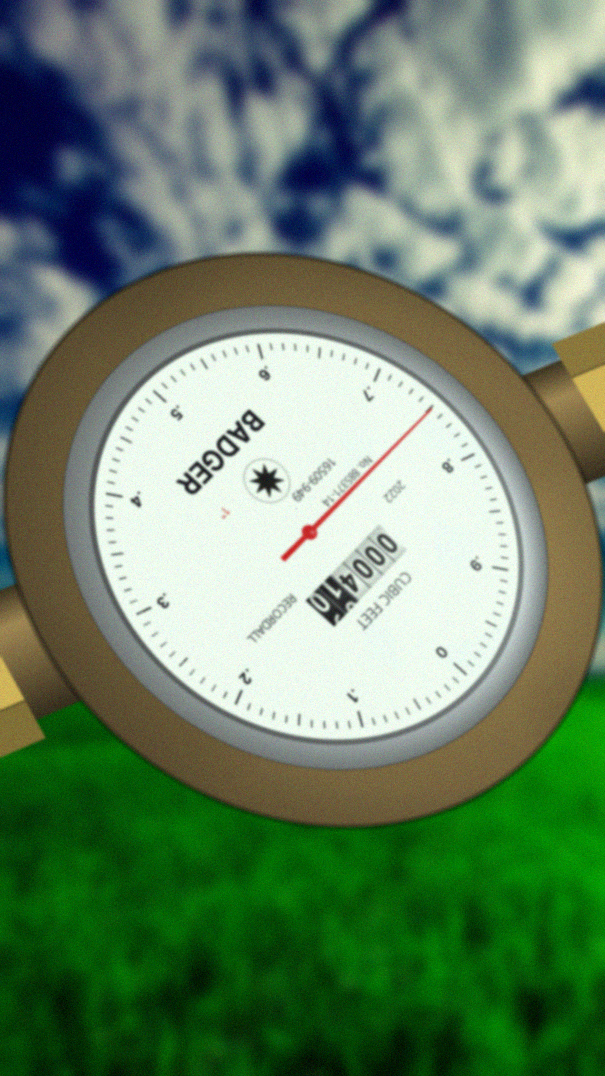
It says 409.75 ft³
